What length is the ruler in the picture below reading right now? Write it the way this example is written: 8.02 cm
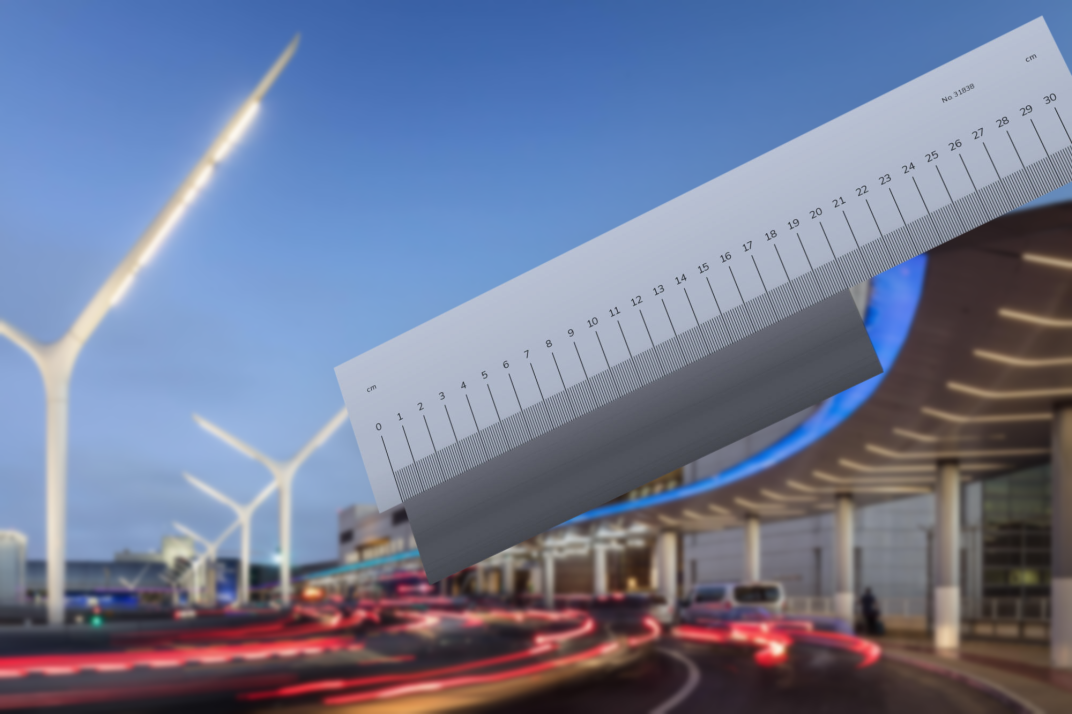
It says 20 cm
